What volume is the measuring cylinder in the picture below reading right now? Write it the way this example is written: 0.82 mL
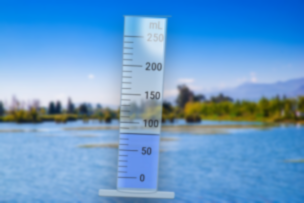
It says 80 mL
